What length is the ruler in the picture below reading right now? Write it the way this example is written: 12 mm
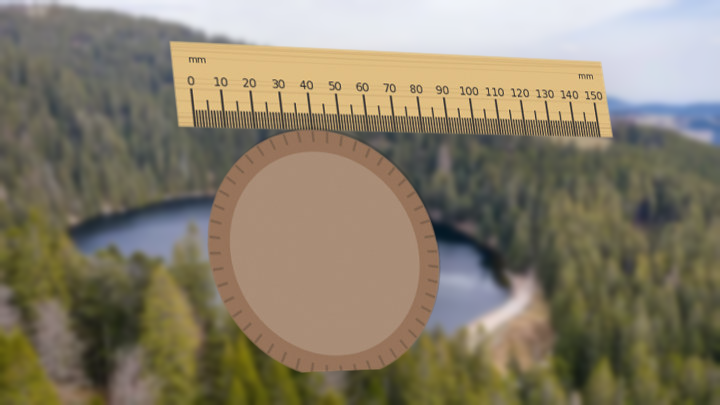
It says 80 mm
